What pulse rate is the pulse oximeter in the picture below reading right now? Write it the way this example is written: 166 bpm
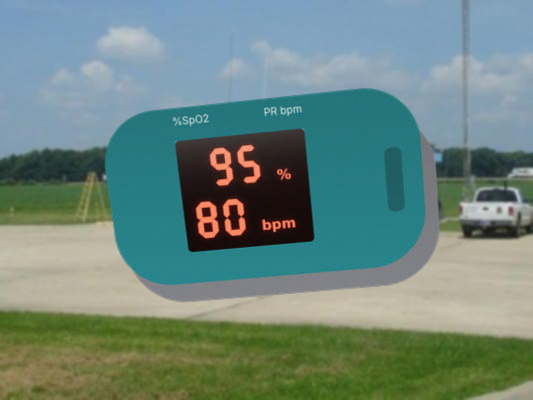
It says 80 bpm
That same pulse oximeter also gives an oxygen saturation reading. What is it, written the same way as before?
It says 95 %
